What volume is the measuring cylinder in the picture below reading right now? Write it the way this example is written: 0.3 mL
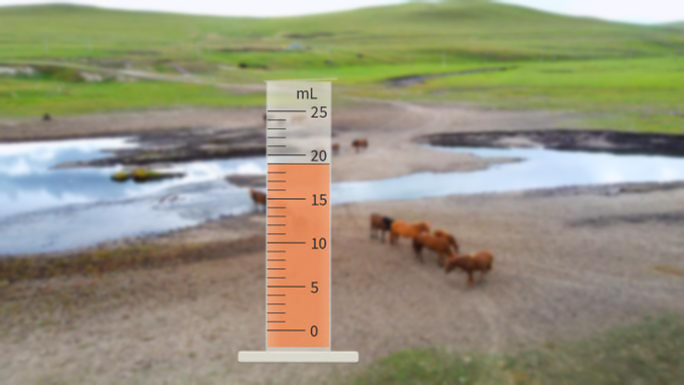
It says 19 mL
